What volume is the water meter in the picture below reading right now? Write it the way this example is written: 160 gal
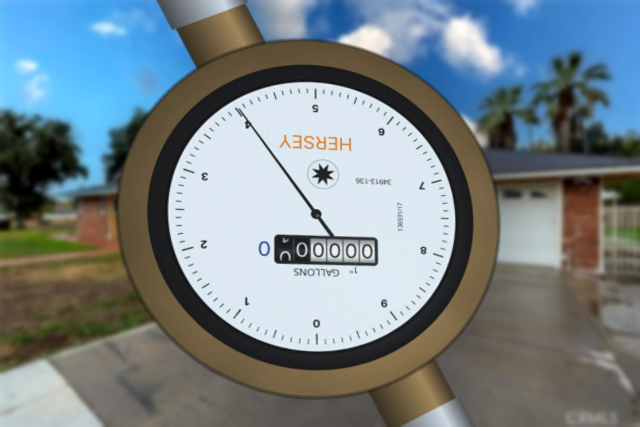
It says 4.0 gal
